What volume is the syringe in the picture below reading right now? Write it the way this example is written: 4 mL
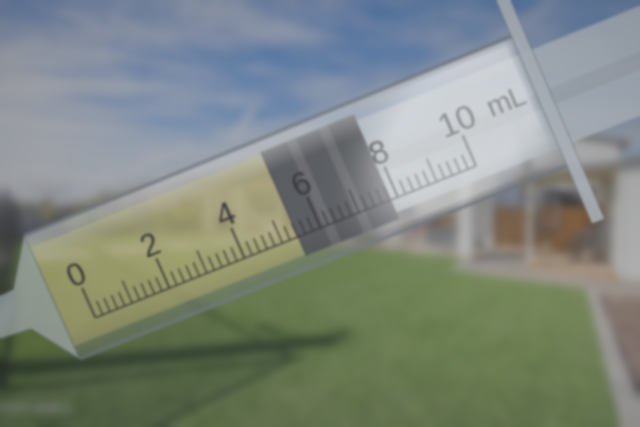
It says 5.4 mL
